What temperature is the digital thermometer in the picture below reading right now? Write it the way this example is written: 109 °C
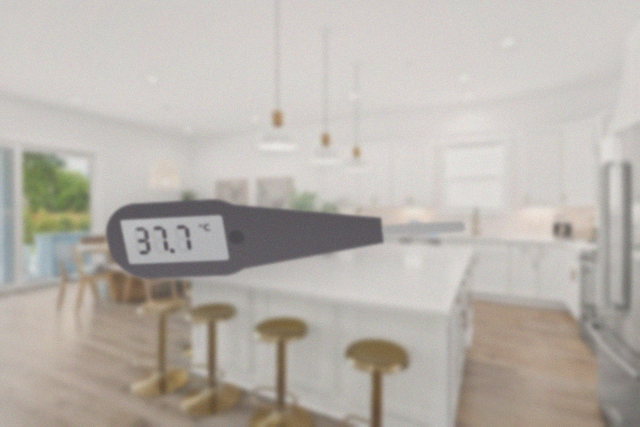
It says 37.7 °C
